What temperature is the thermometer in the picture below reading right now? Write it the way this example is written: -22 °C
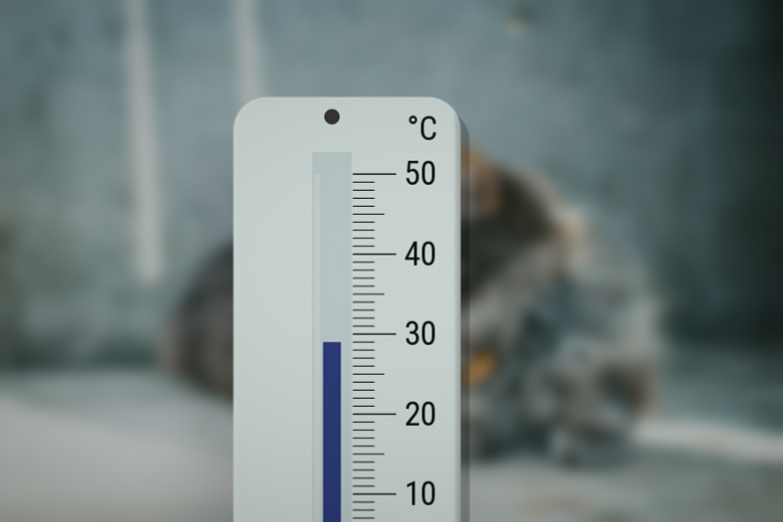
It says 29 °C
